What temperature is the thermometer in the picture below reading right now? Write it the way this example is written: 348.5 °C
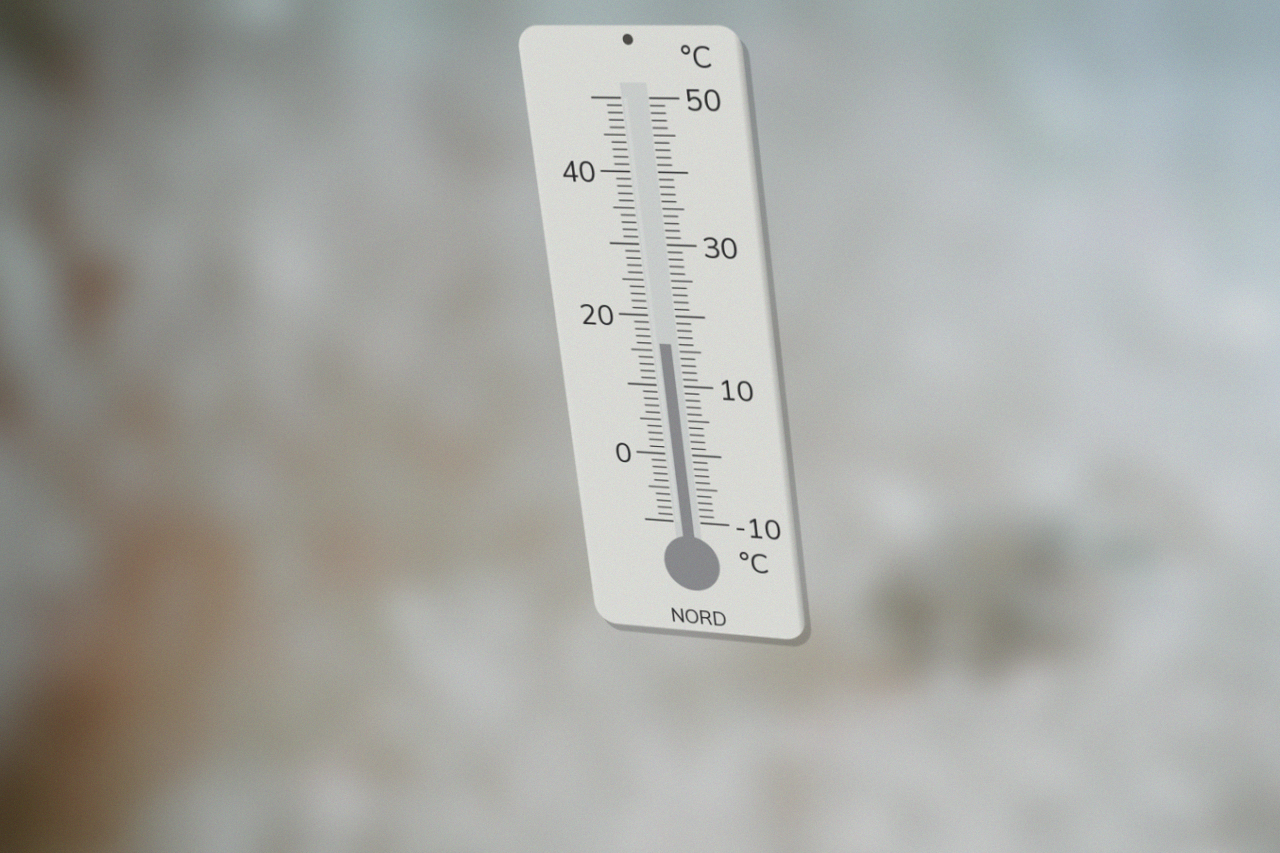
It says 16 °C
